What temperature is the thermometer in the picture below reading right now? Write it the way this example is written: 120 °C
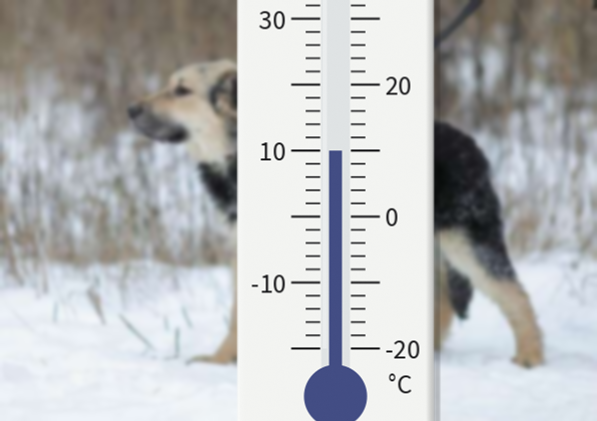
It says 10 °C
